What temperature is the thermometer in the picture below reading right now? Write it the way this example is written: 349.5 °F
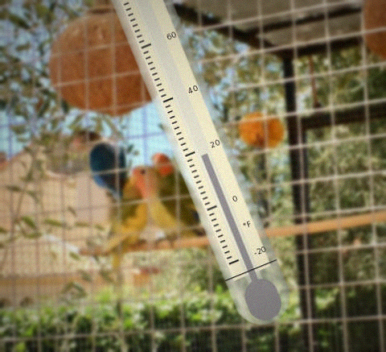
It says 18 °F
